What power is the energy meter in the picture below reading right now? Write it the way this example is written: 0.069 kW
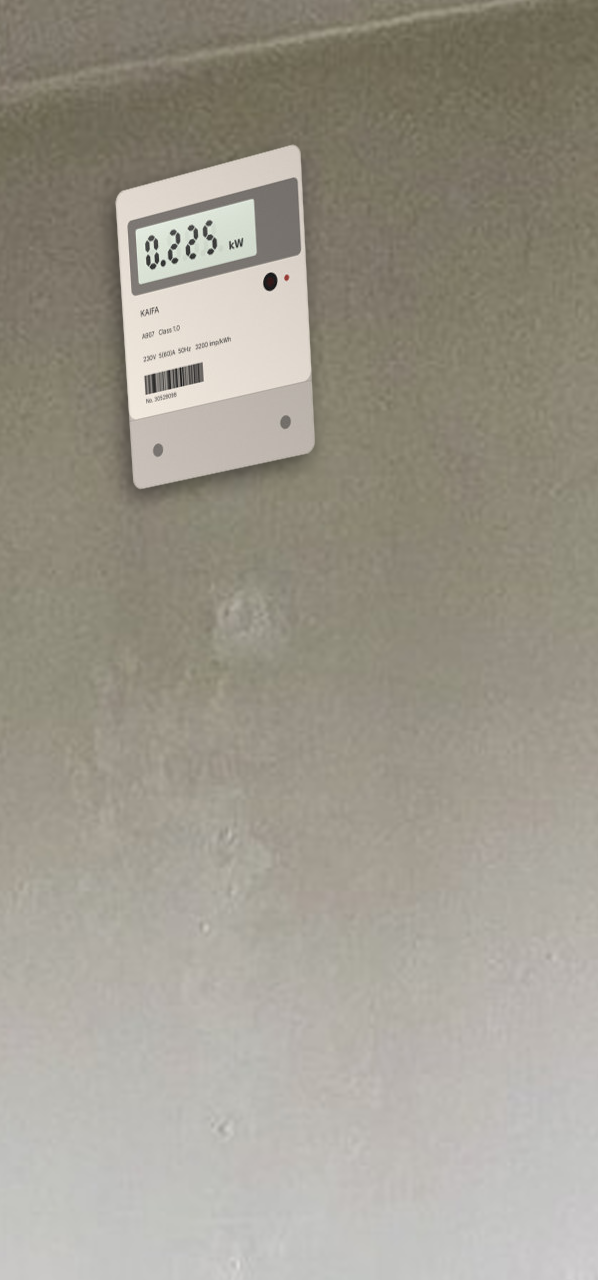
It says 0.225 kW
